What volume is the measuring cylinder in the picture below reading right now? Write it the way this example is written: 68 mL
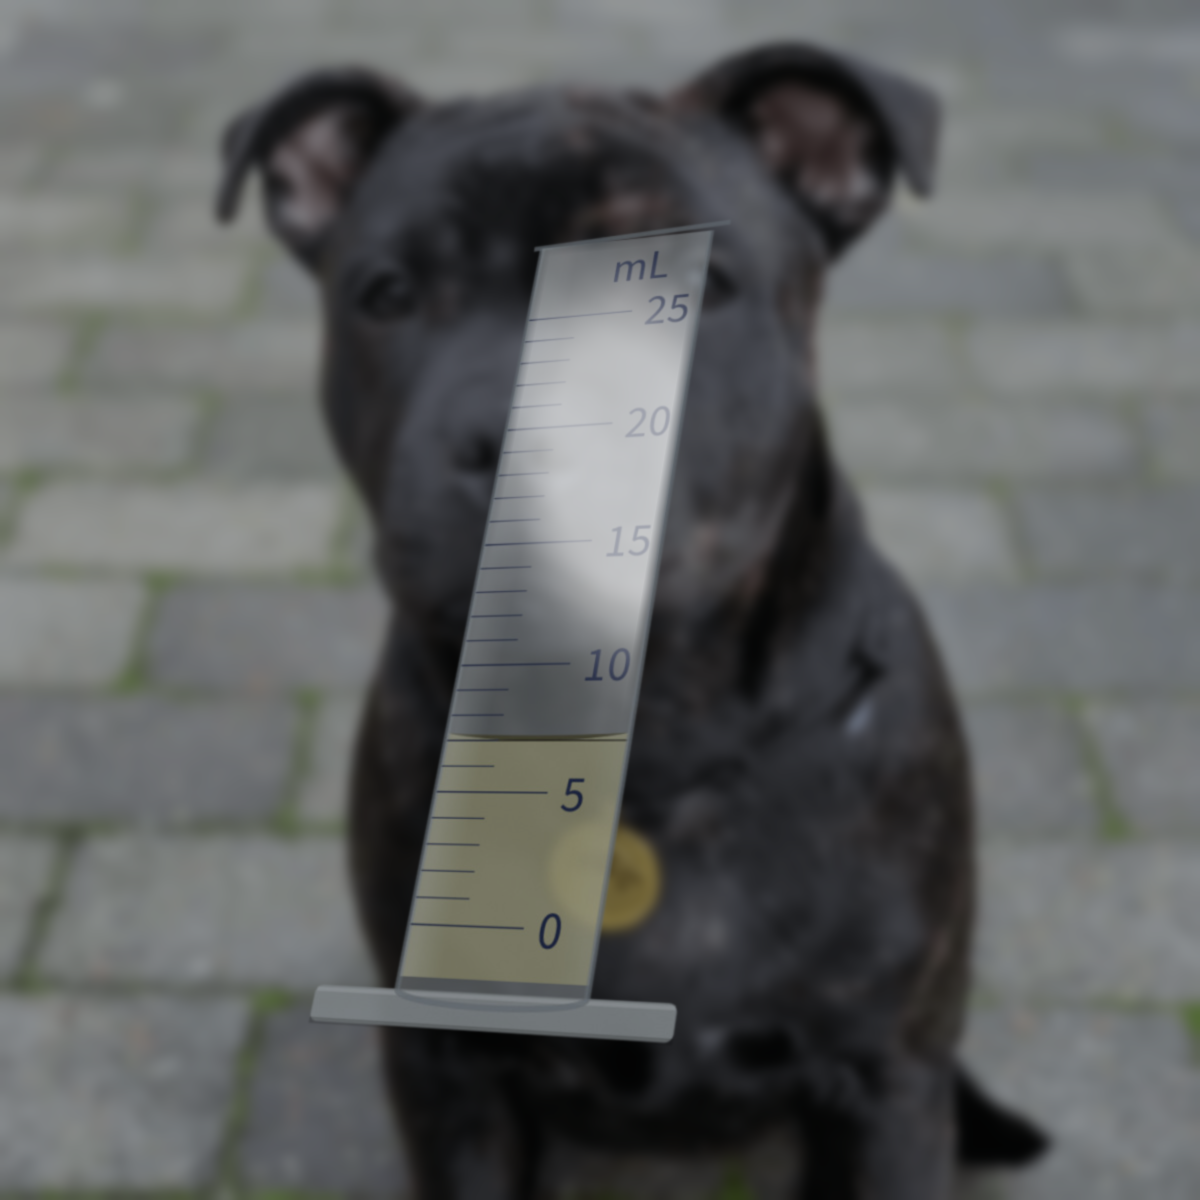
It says 7 mL
